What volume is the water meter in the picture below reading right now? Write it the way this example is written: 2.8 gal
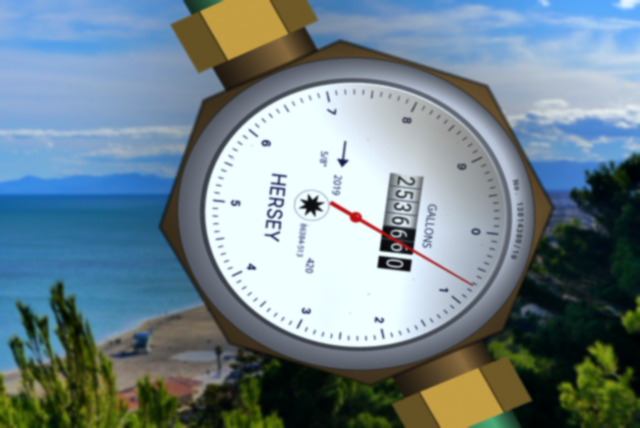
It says 2536660.7 gal
